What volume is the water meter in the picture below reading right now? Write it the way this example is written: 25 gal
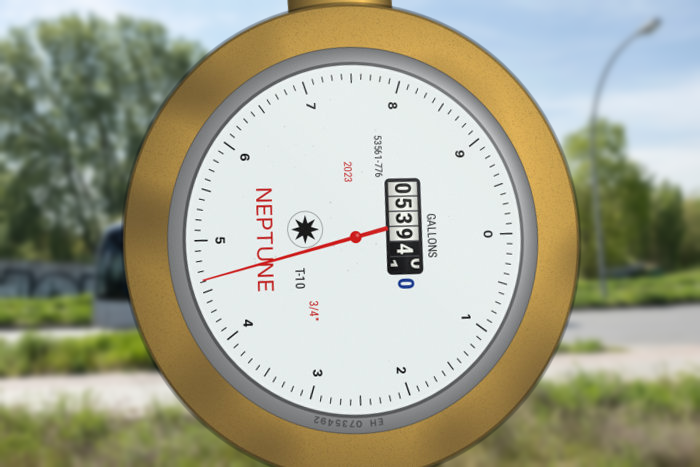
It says 539404.6 gal
